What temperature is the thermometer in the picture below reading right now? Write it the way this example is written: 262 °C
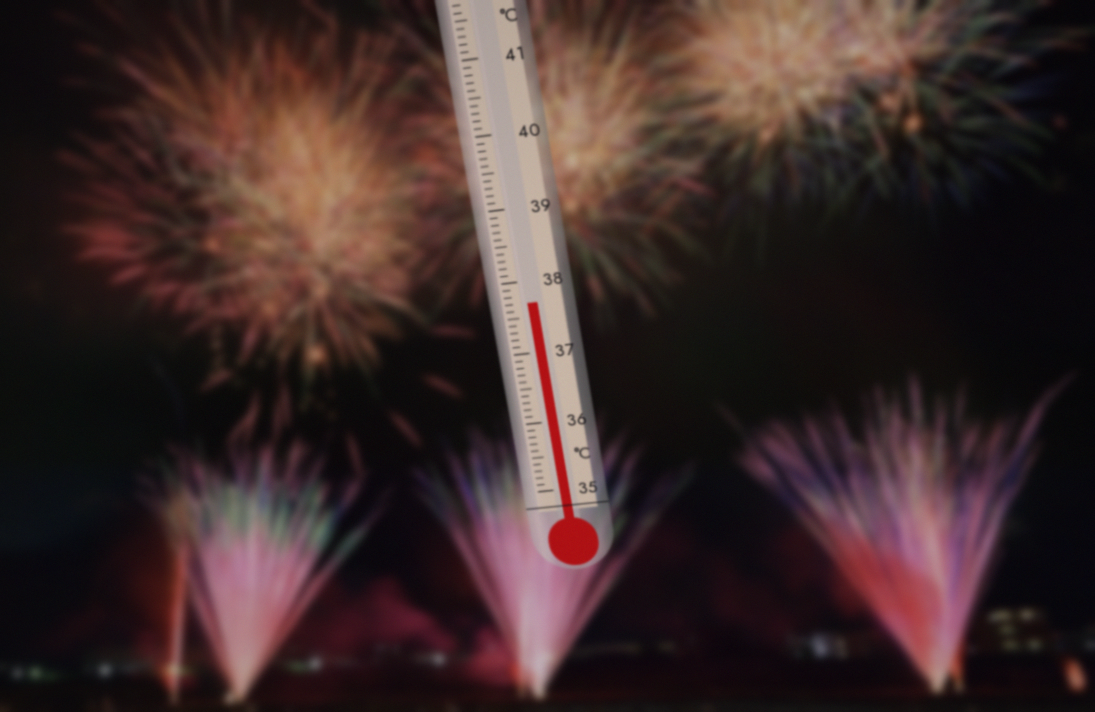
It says 37.7 °C
